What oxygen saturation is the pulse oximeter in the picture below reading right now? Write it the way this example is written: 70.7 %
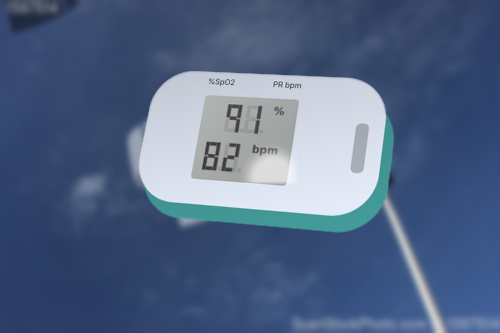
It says 91 %
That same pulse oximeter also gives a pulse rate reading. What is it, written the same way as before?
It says 82 bpm
